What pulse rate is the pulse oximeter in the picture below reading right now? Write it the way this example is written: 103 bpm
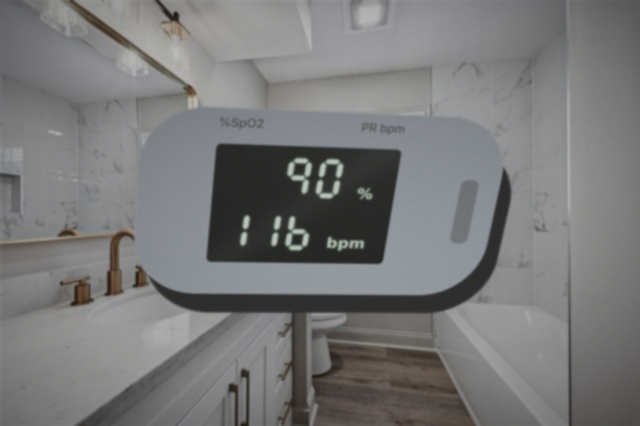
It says 116 bpm
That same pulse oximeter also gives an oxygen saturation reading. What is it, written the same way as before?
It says 90 %
